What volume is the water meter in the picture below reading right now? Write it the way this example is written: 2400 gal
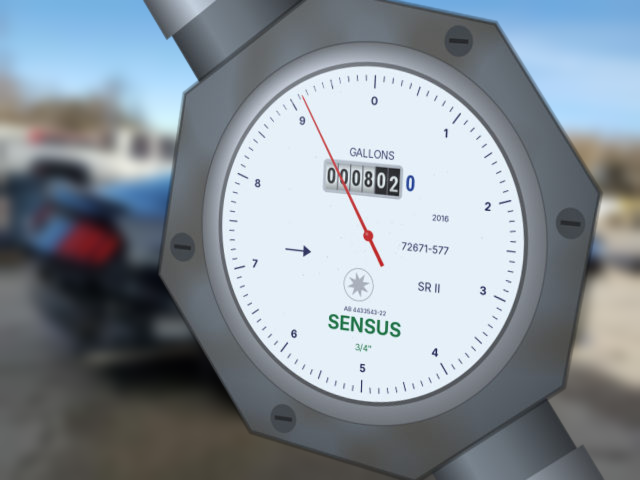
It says 8019.1 gal
